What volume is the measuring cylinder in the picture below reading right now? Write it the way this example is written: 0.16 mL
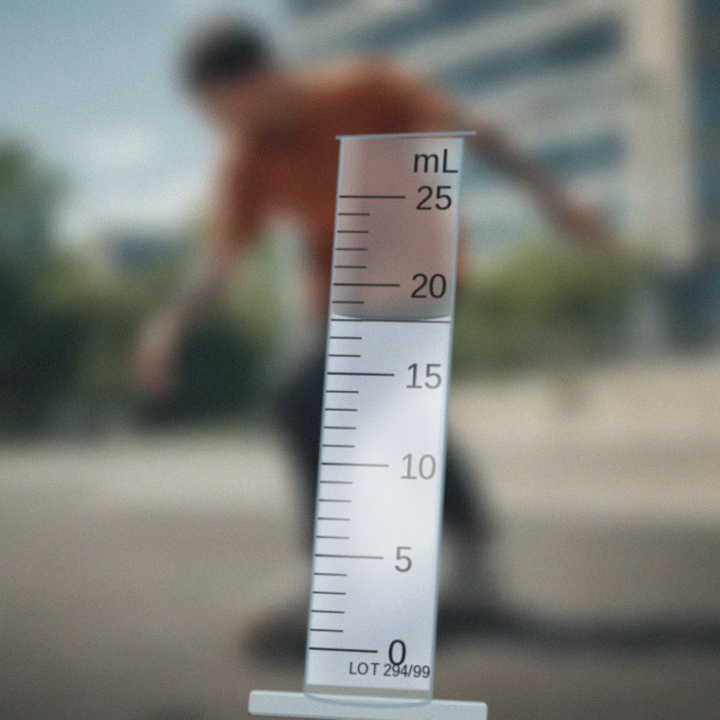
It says 18 mL
